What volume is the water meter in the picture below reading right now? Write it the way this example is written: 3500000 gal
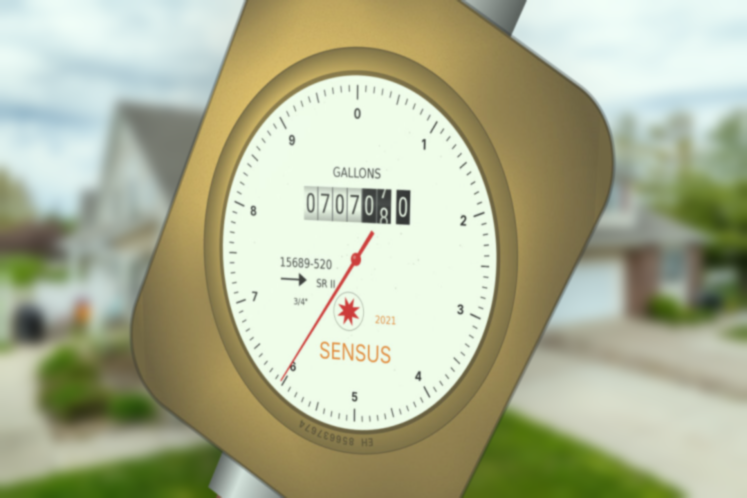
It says 707076.0 gal
